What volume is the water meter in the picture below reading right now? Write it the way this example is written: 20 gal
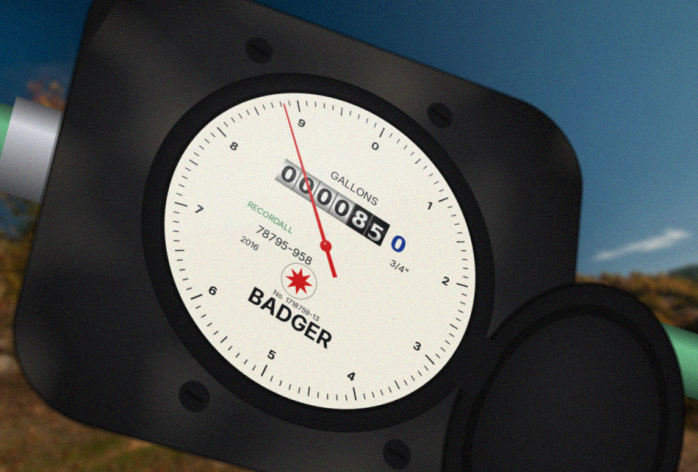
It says 848.8 gal
